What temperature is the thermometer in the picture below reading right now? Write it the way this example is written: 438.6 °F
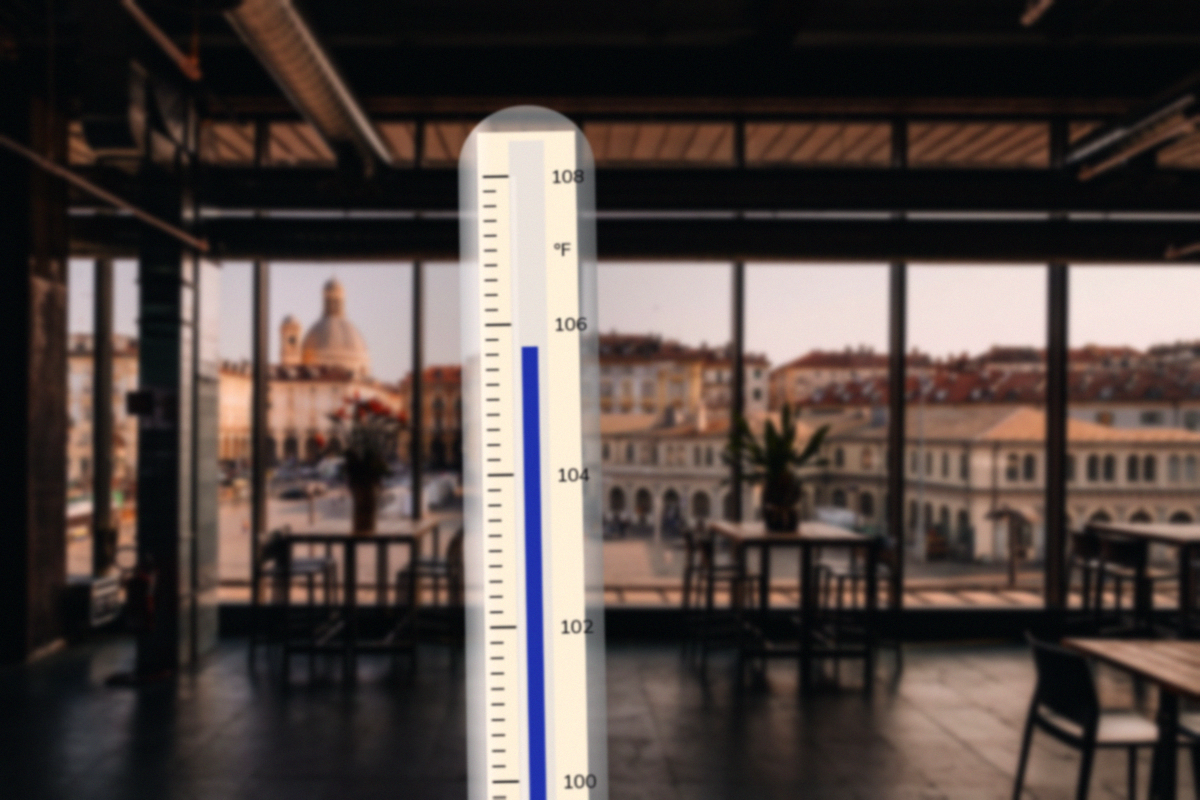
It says 105.7 °F
